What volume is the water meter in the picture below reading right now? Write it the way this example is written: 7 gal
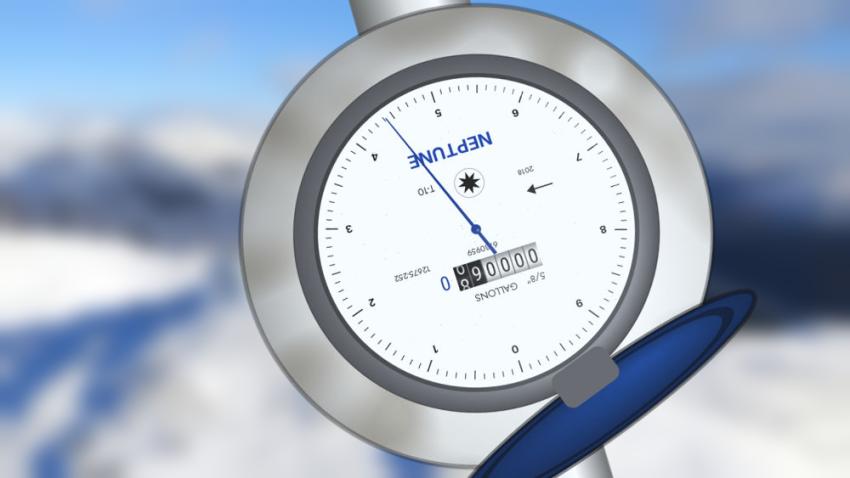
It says 684.4 gal
